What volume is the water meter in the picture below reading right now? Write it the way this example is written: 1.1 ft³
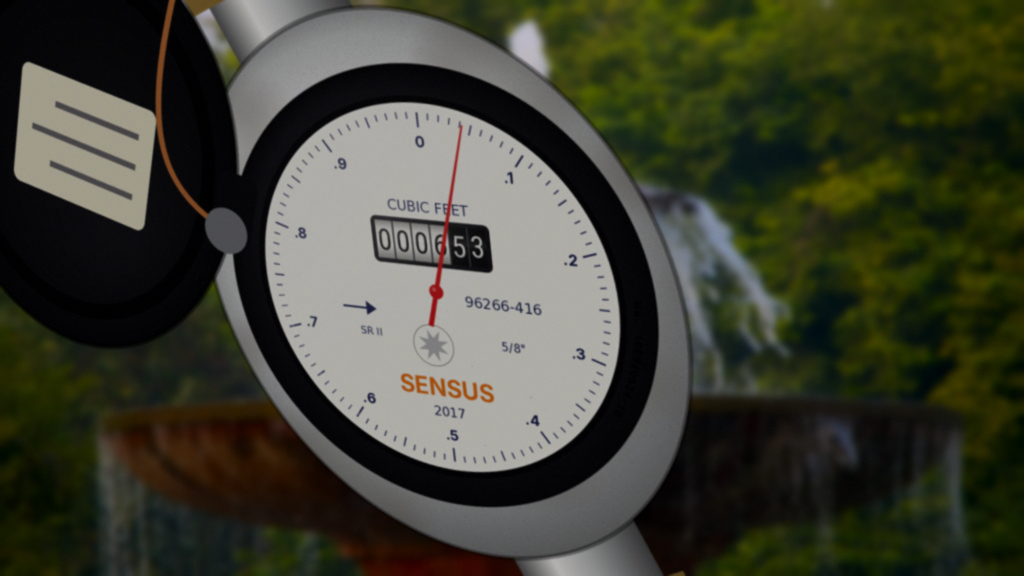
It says 653.04 ft³
